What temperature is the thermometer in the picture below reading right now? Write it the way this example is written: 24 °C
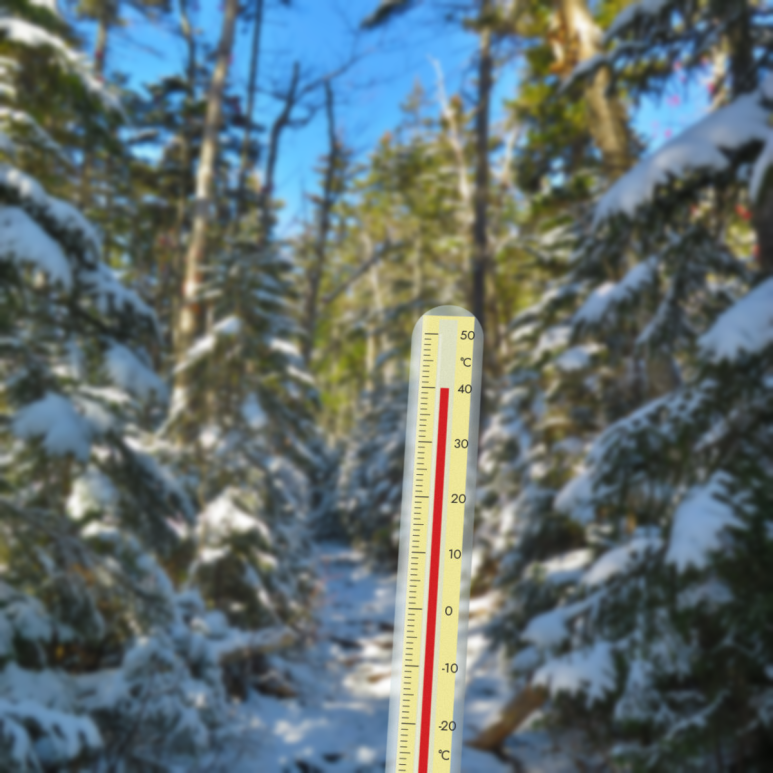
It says 40 °C
